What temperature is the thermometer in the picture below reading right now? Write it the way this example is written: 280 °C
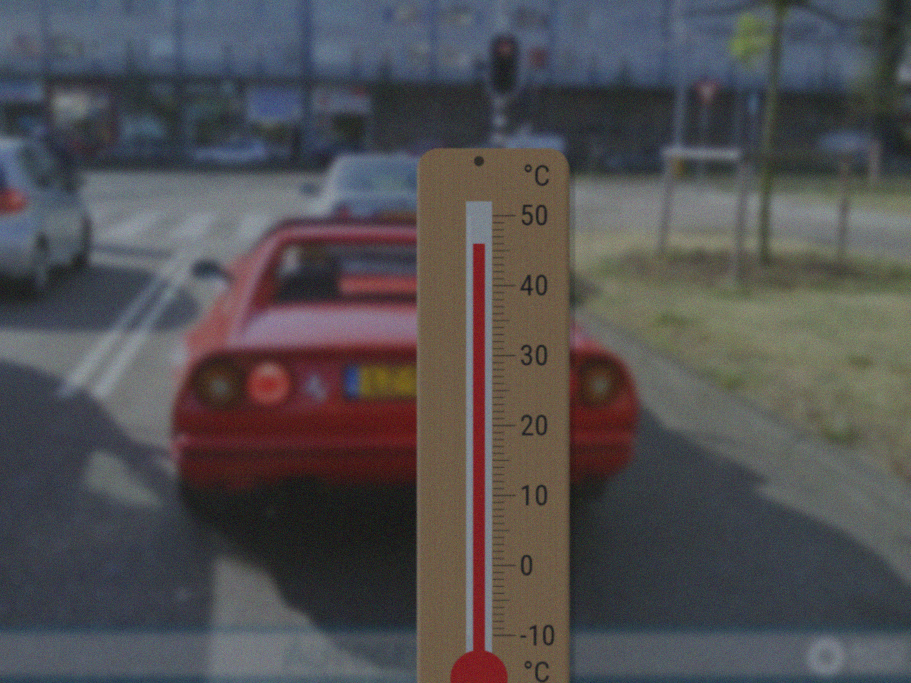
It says 46 °C
